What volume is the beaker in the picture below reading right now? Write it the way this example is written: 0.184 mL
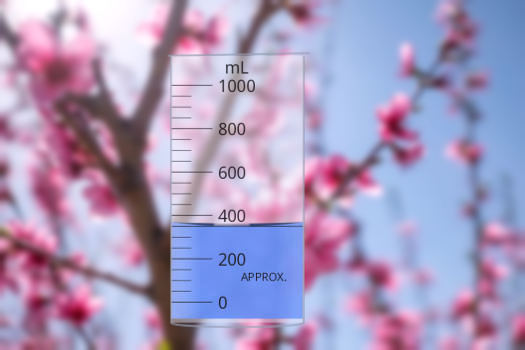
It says 350 mL
